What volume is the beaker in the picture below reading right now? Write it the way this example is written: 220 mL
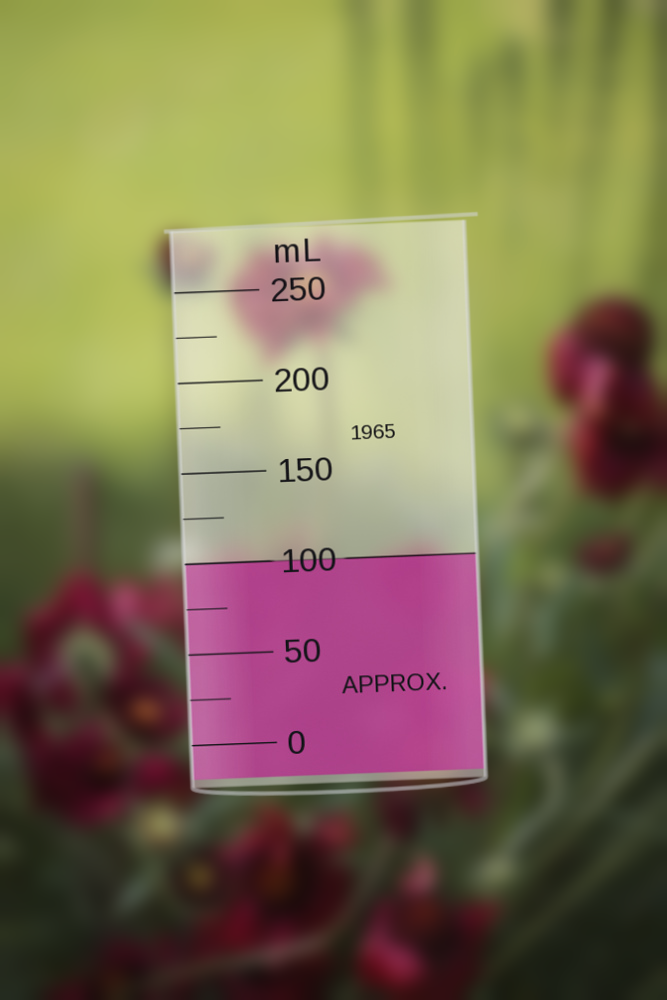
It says 100 mL
